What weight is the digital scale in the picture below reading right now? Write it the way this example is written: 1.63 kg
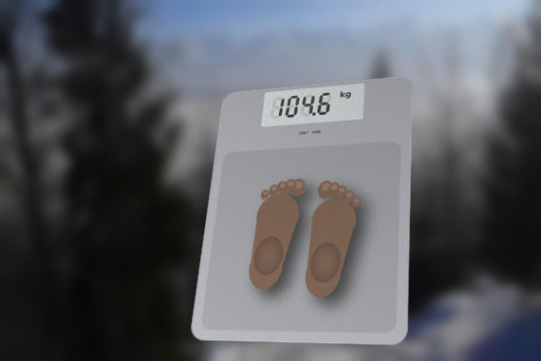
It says 104.6 kg
